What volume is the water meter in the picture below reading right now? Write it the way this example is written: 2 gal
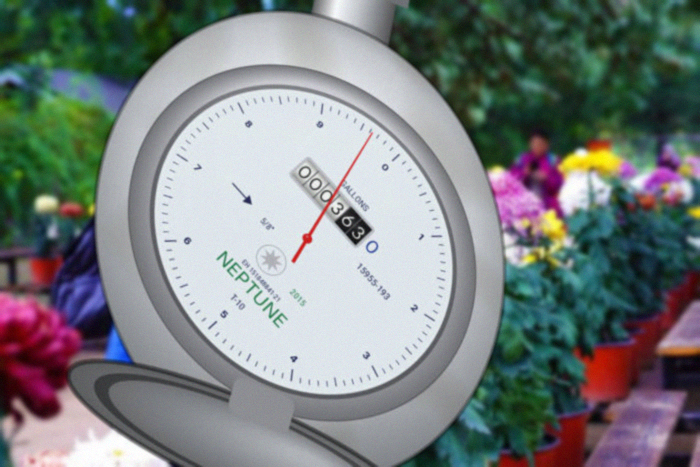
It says 3629.6 gal
